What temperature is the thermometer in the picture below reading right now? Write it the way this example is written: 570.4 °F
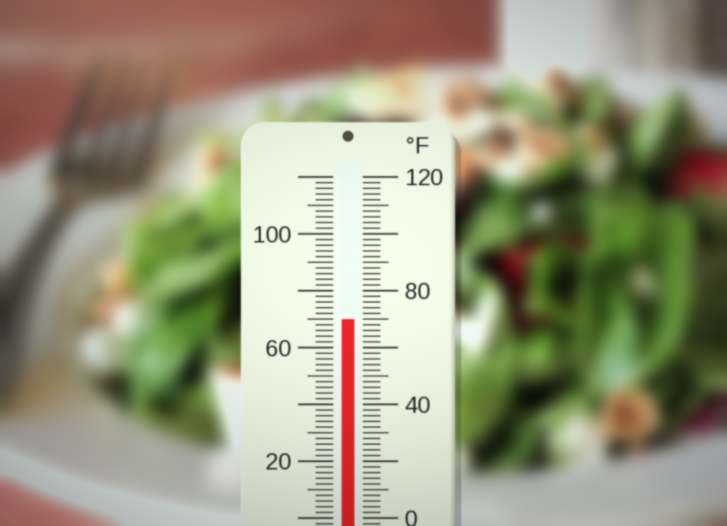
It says 70 °F
